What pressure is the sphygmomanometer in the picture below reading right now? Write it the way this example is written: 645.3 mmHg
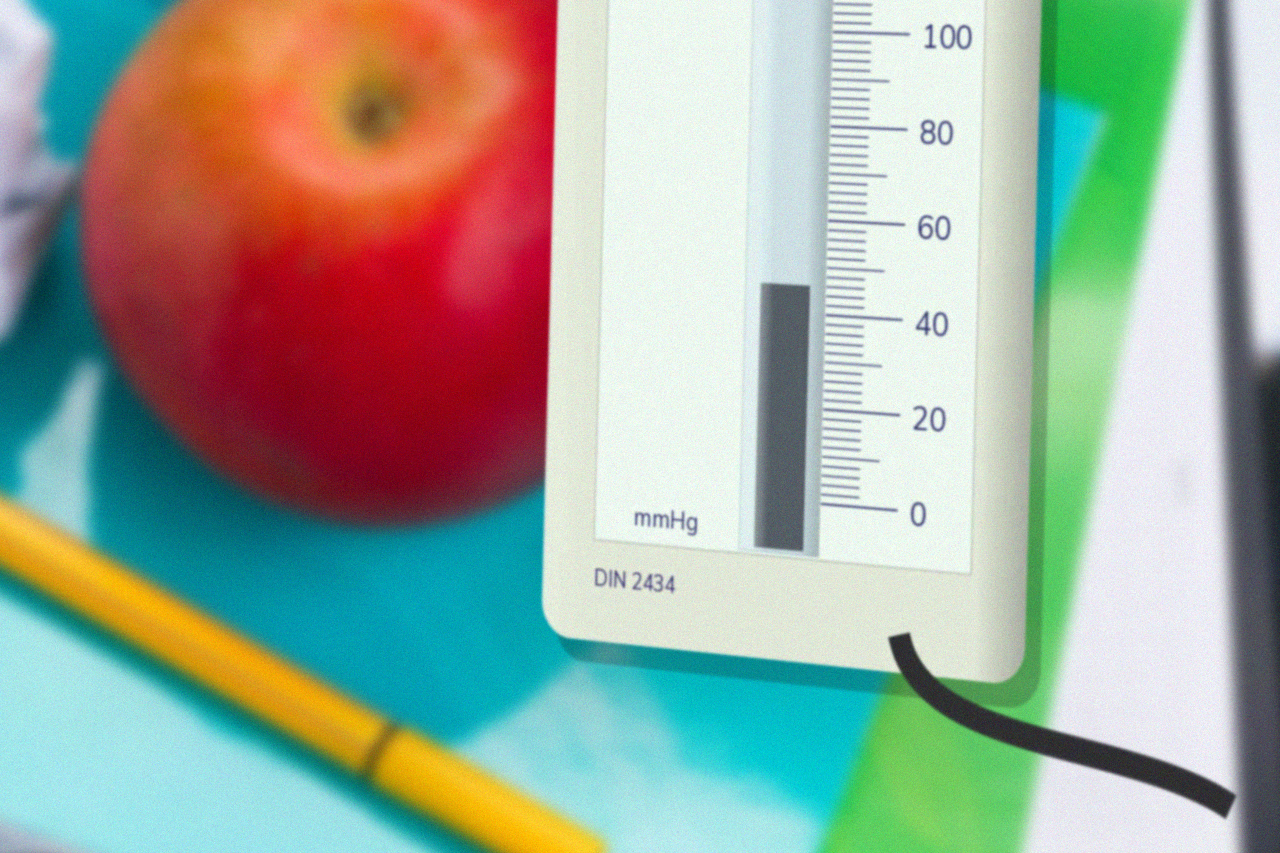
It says 46 mmHg
